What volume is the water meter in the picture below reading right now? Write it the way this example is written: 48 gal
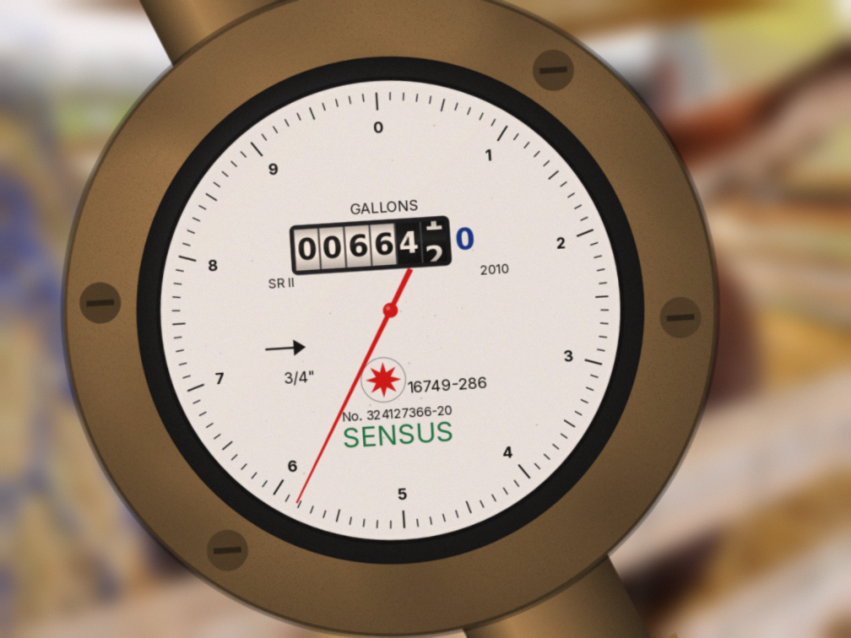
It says 66415.8 gal
